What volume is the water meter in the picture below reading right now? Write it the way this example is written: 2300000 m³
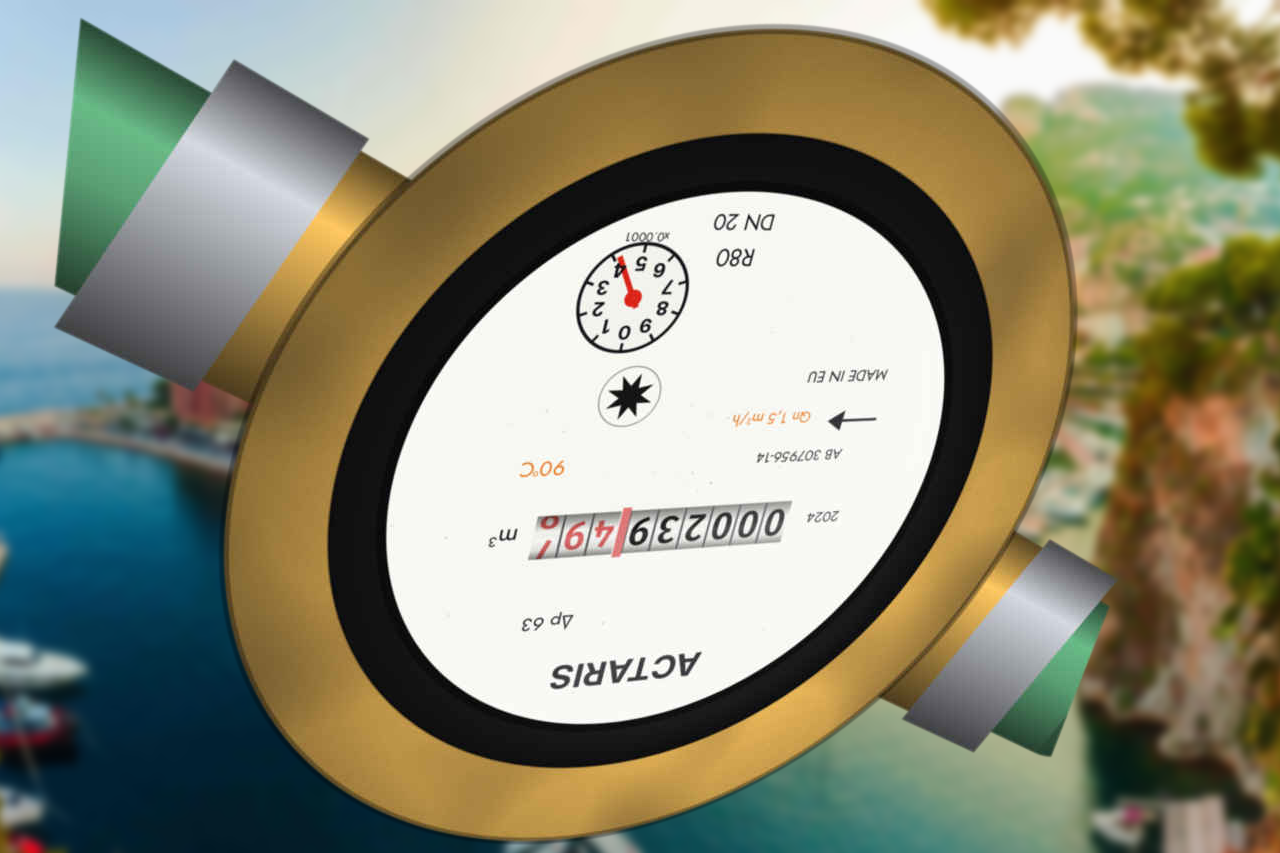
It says 239.4974 m³
